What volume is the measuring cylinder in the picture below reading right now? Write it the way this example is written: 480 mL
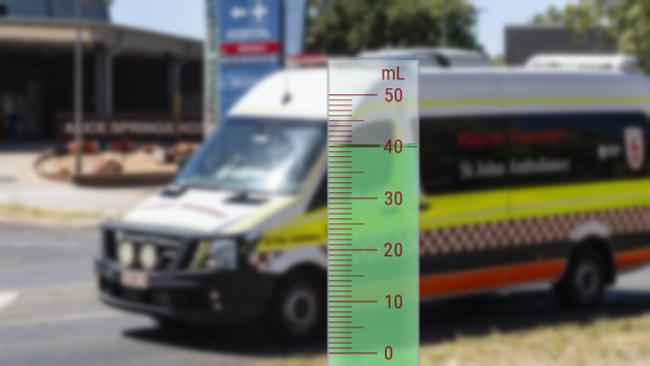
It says 40 mL
